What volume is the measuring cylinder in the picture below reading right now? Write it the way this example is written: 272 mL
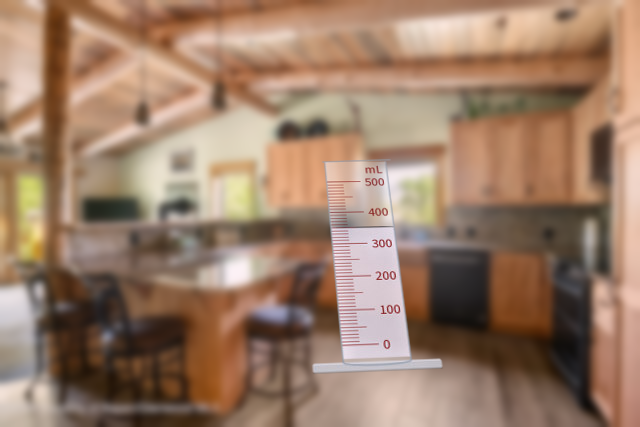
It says 350 mL
